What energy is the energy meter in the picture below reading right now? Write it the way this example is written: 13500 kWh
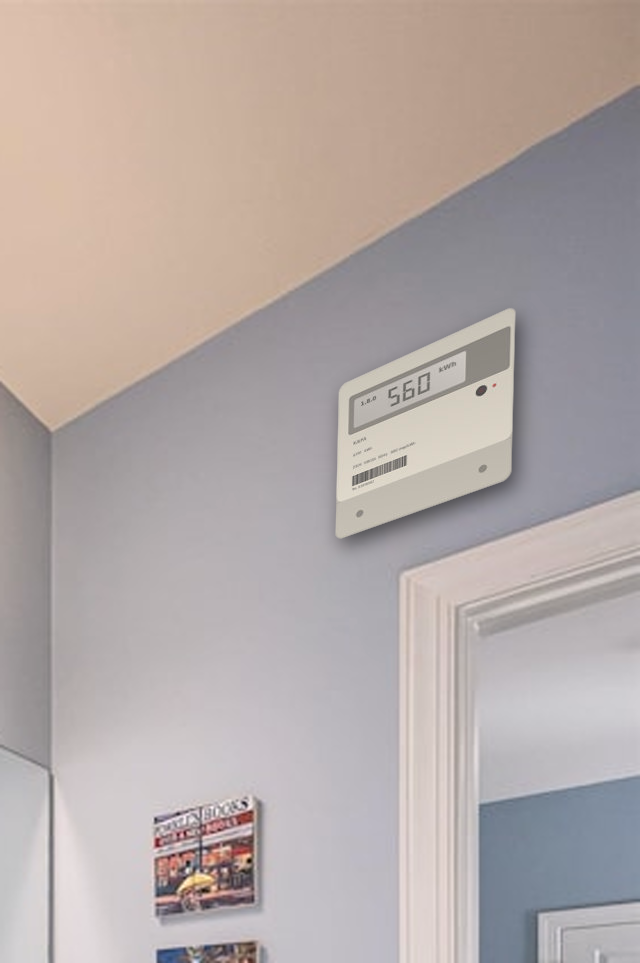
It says 560 kWh
